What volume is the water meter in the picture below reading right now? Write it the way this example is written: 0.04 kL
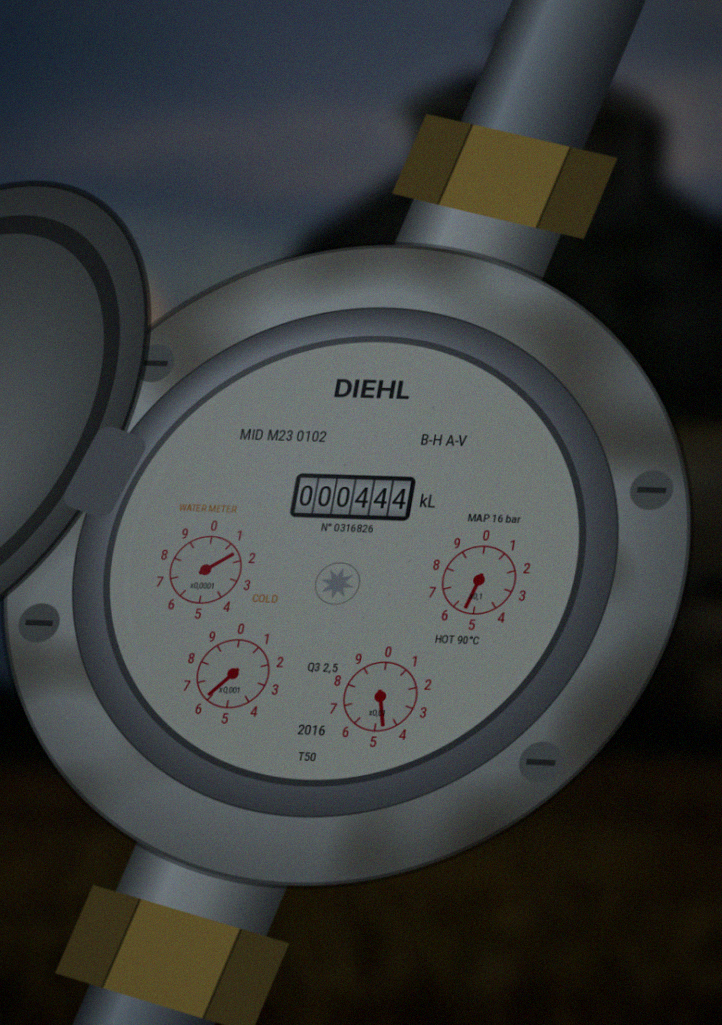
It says 444.5461 kL
